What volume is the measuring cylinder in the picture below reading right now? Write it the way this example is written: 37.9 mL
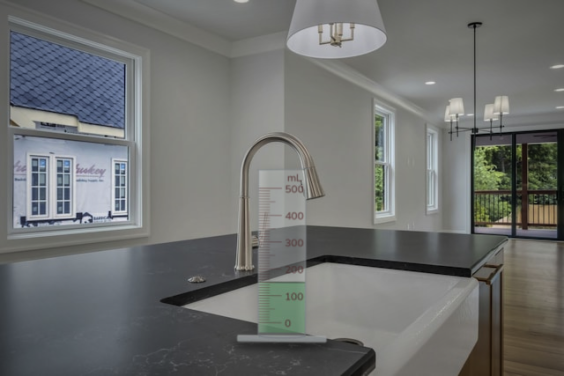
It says 150 mL
